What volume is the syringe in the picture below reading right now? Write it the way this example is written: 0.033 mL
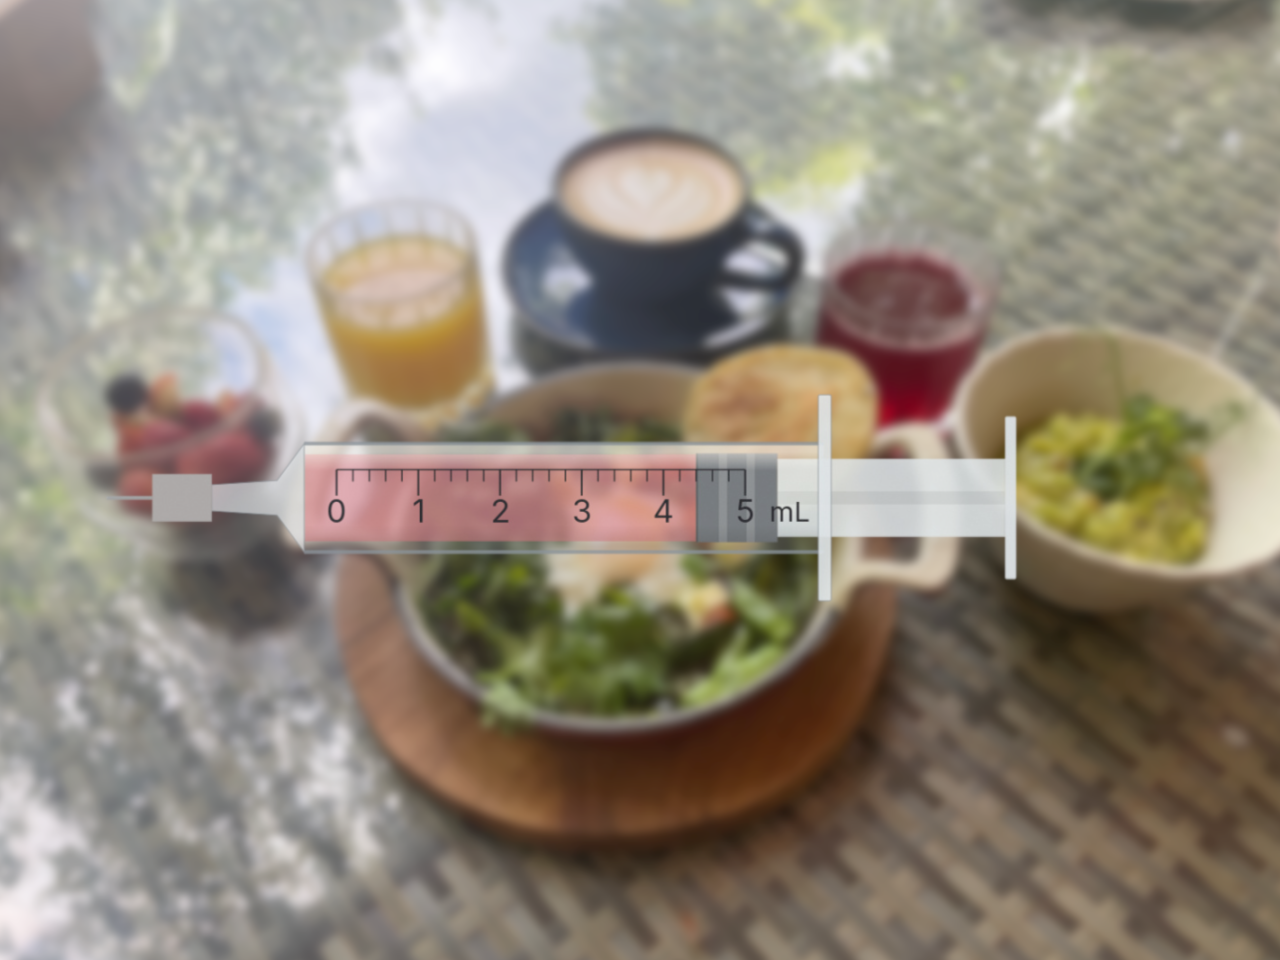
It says 4.4 mL
